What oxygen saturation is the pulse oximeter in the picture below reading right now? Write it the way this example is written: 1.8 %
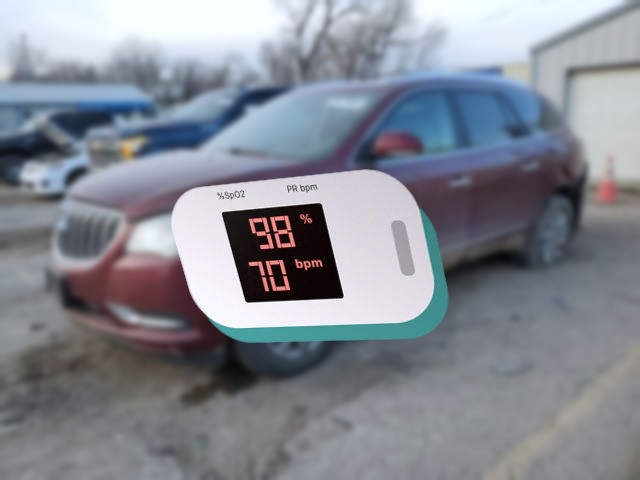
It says 98 %
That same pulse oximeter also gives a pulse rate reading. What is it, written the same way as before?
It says 70 bpm
